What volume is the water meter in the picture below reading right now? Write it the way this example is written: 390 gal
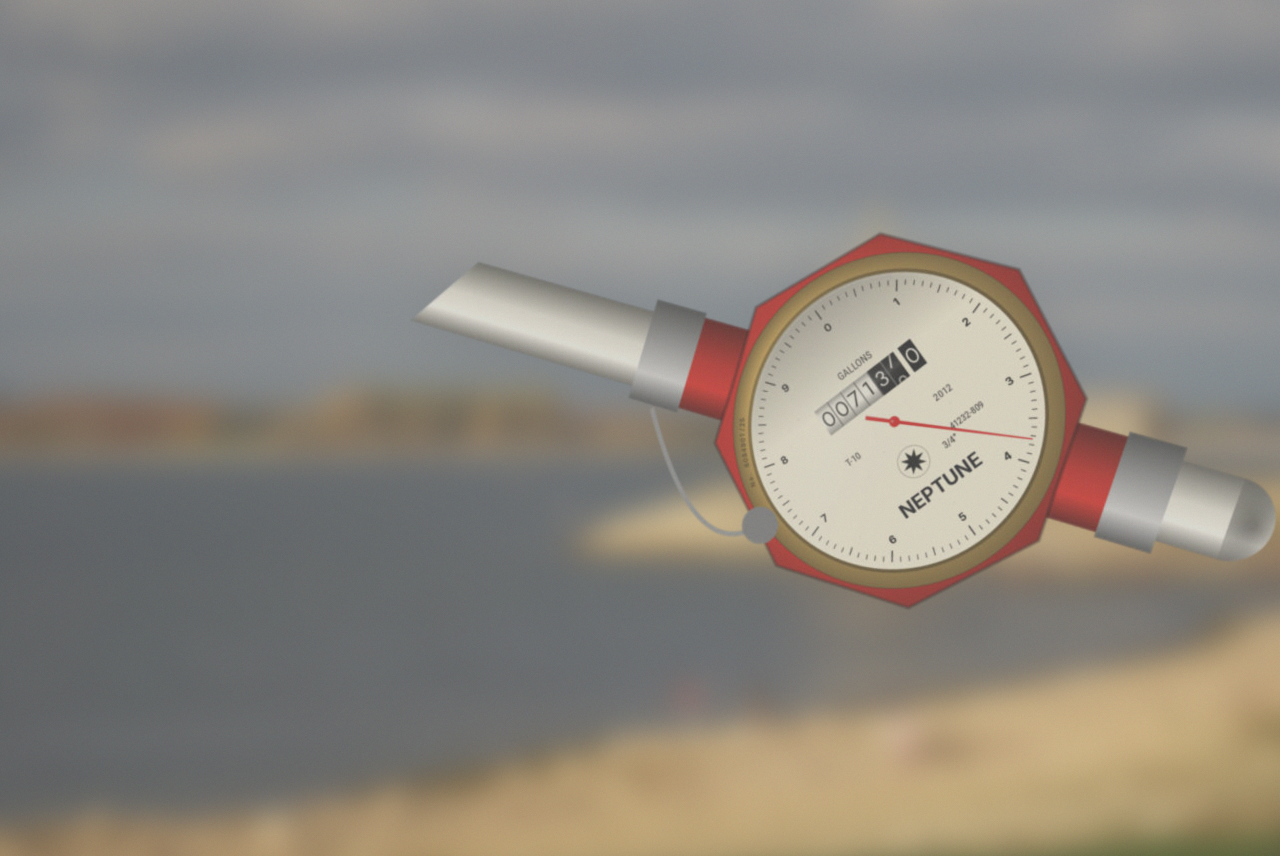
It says 71373.7 gal
